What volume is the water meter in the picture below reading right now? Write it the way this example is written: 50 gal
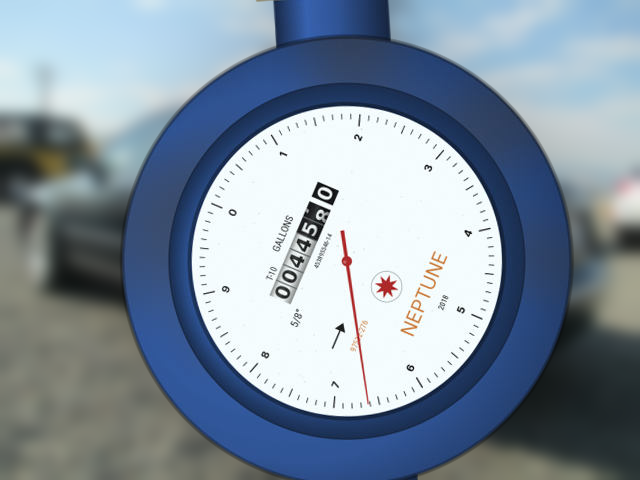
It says 44576.6 gal
